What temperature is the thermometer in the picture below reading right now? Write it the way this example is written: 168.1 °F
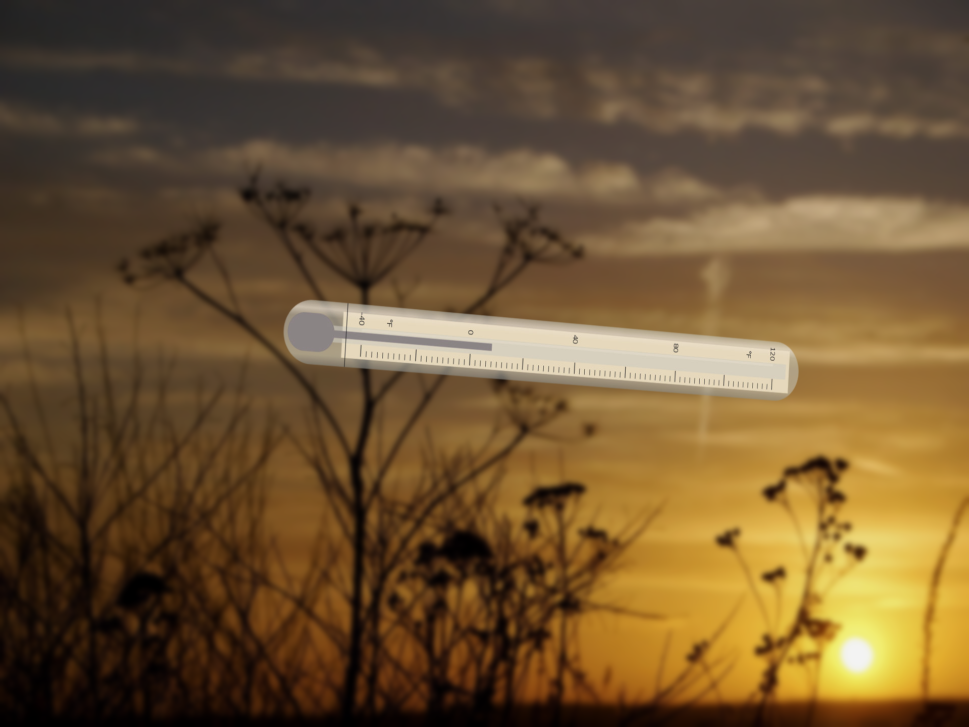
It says 8 °F
